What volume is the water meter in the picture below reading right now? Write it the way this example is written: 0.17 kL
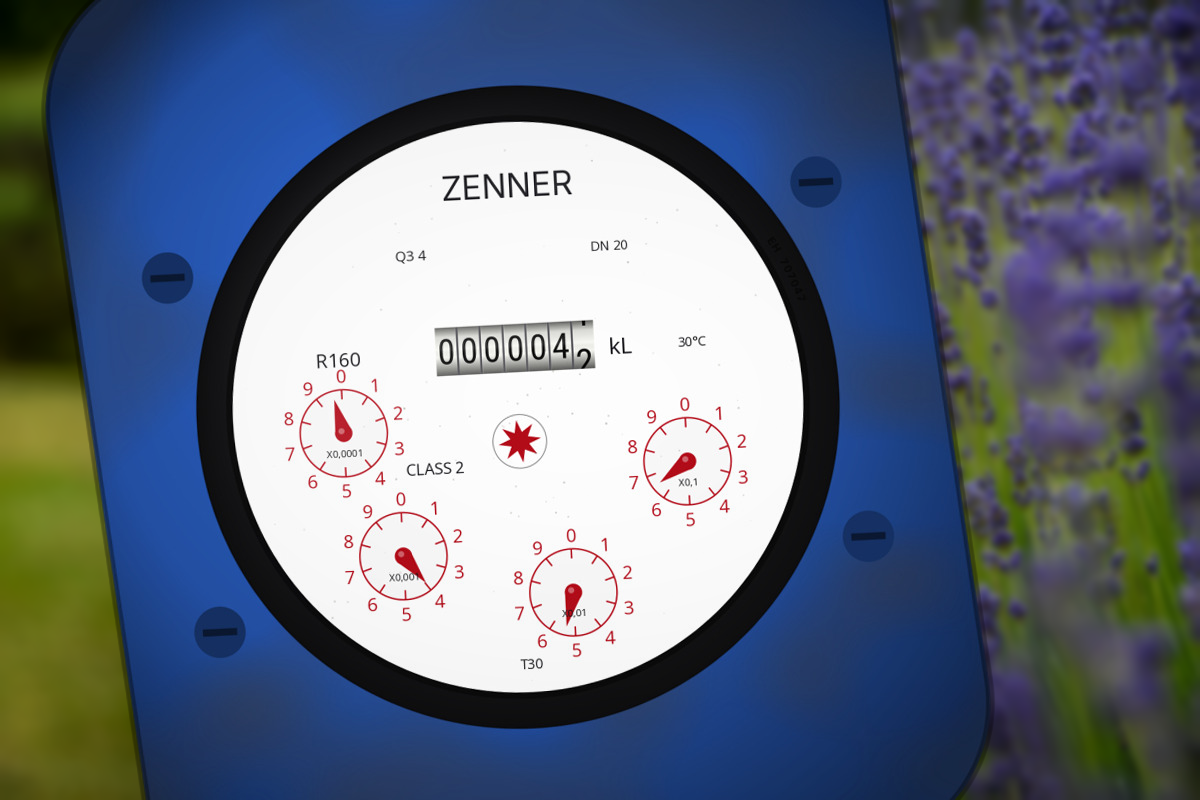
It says 41.6539 kL
